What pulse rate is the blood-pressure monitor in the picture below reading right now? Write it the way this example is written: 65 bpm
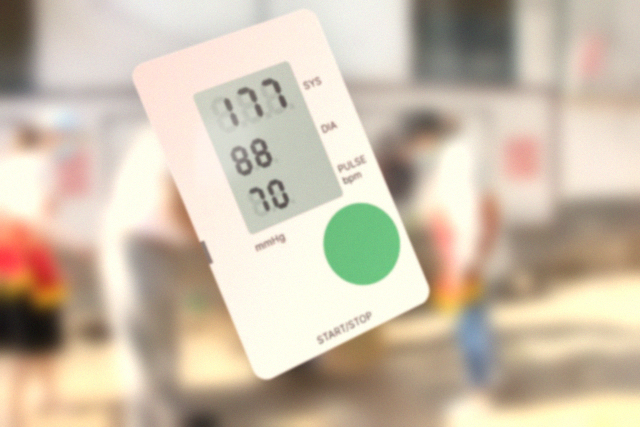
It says 70 bpm
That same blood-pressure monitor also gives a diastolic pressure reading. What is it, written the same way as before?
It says 88 mmHg
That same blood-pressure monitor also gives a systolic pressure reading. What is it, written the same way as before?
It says 177 mmHg
